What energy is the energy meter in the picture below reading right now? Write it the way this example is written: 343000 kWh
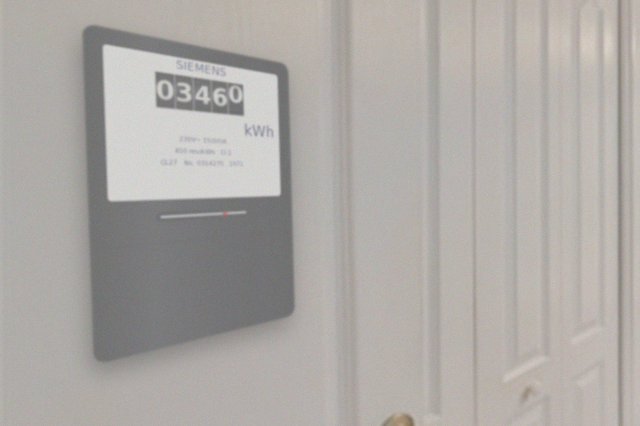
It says 3460 kWh
